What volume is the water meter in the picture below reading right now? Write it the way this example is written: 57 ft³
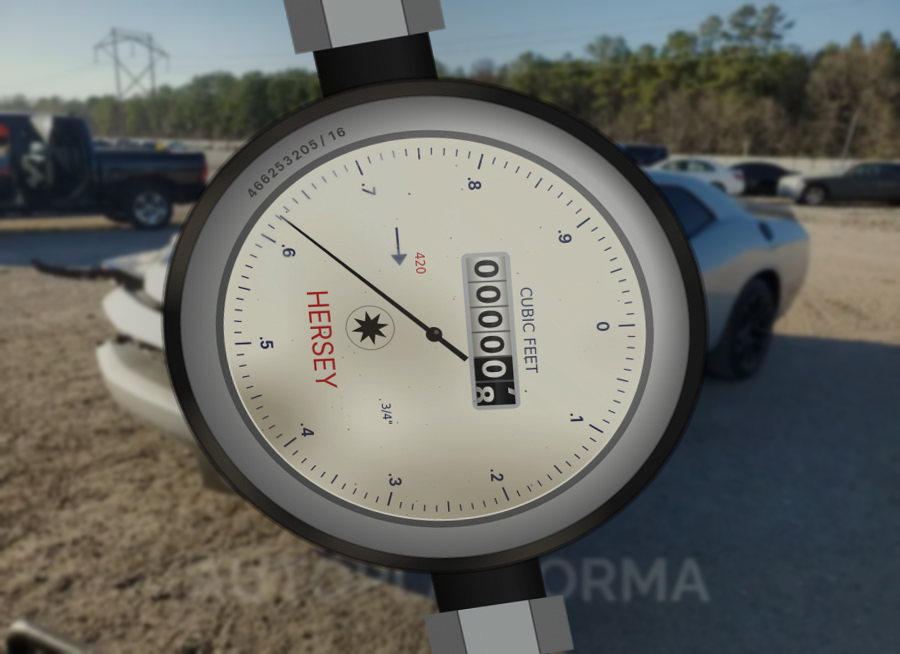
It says 7.62 ft³
